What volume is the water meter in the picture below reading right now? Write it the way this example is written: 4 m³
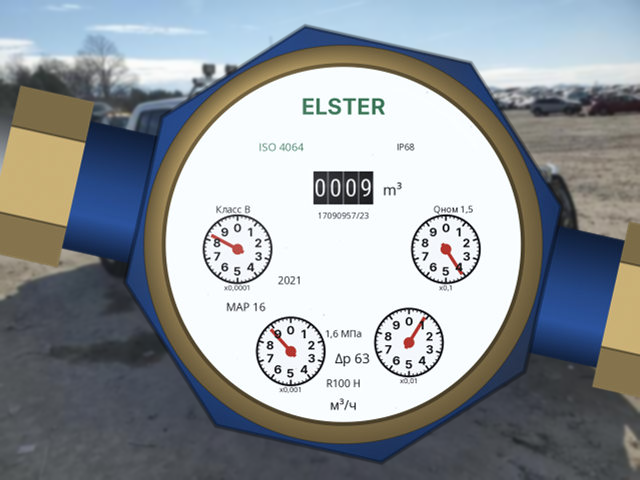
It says 9.4088 m³
